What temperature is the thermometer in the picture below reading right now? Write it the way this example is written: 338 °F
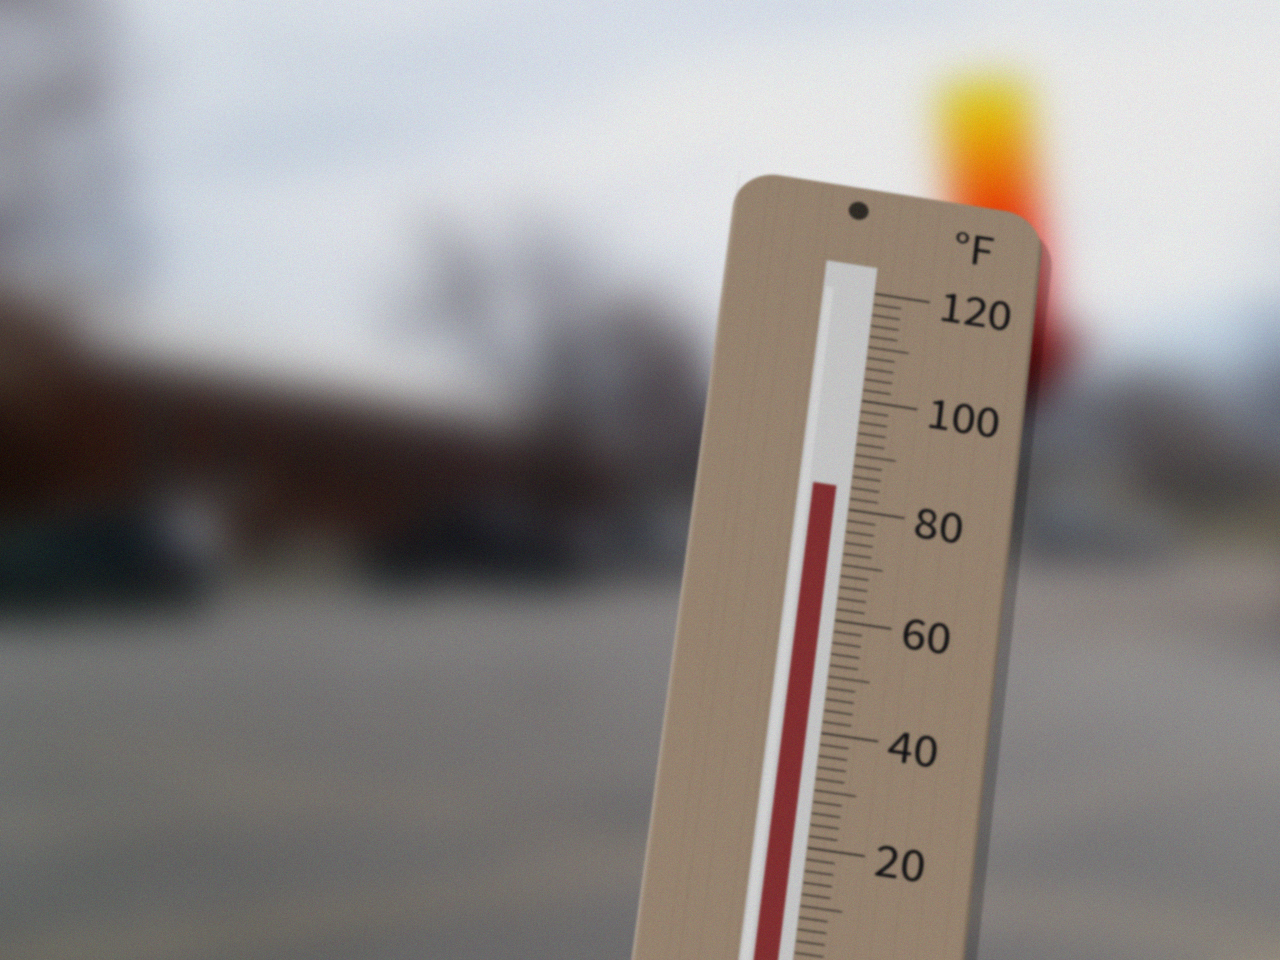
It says 84 °F
